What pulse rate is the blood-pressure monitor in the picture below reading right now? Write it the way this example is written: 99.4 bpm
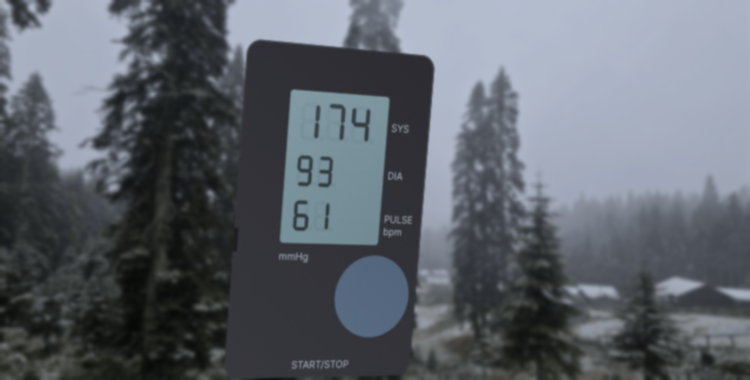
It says 61 bpm
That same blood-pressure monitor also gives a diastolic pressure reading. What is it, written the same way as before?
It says 93 mmHg
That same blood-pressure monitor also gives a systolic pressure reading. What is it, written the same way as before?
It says 174 mmHg
